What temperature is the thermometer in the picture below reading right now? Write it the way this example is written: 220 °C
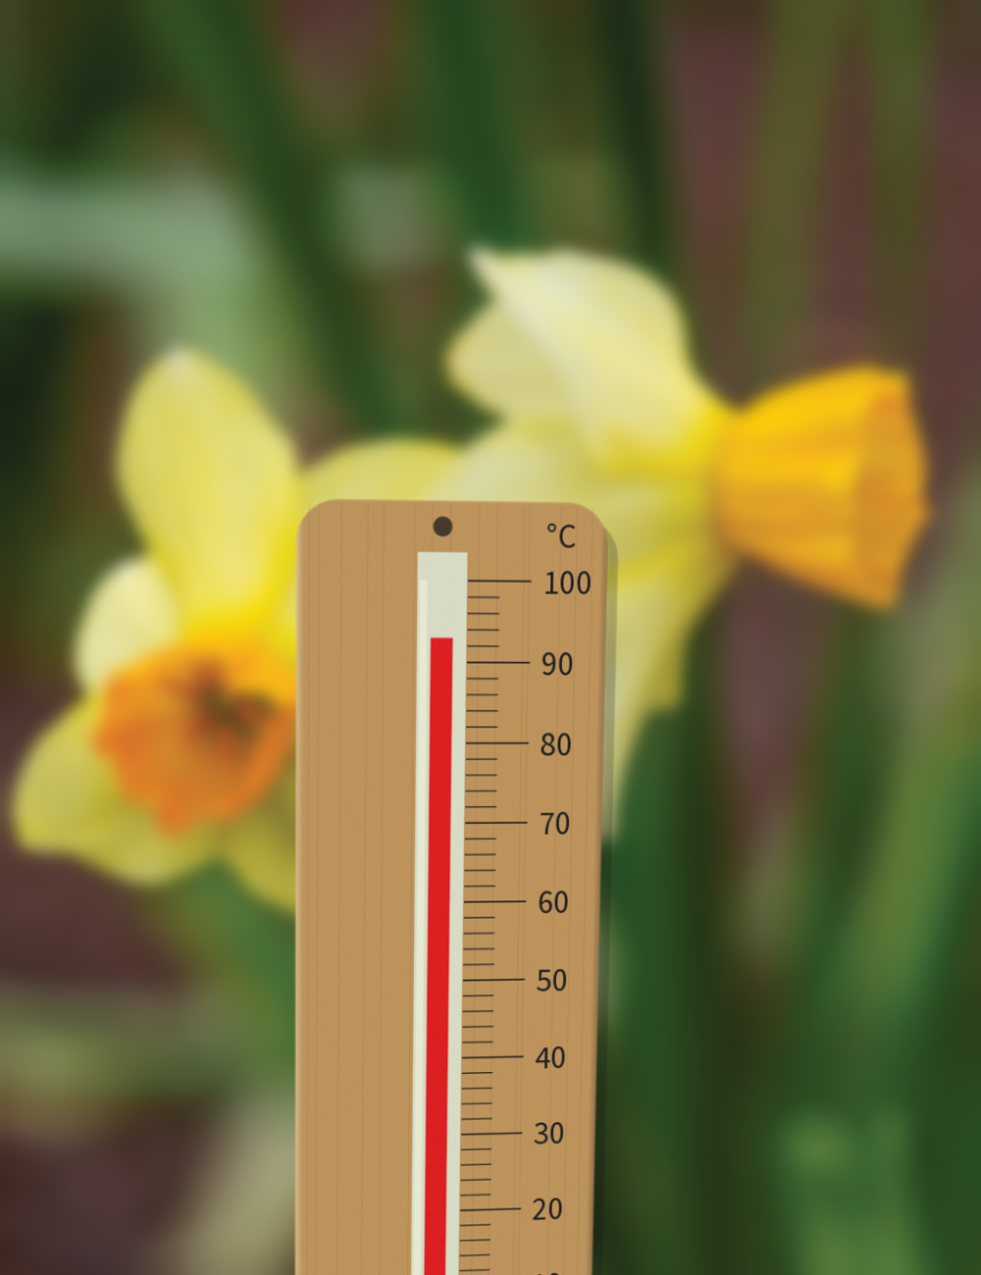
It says 93 °C
